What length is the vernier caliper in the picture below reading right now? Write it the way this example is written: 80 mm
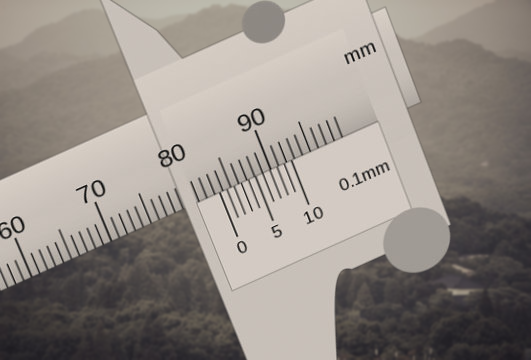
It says 83.6 mm
